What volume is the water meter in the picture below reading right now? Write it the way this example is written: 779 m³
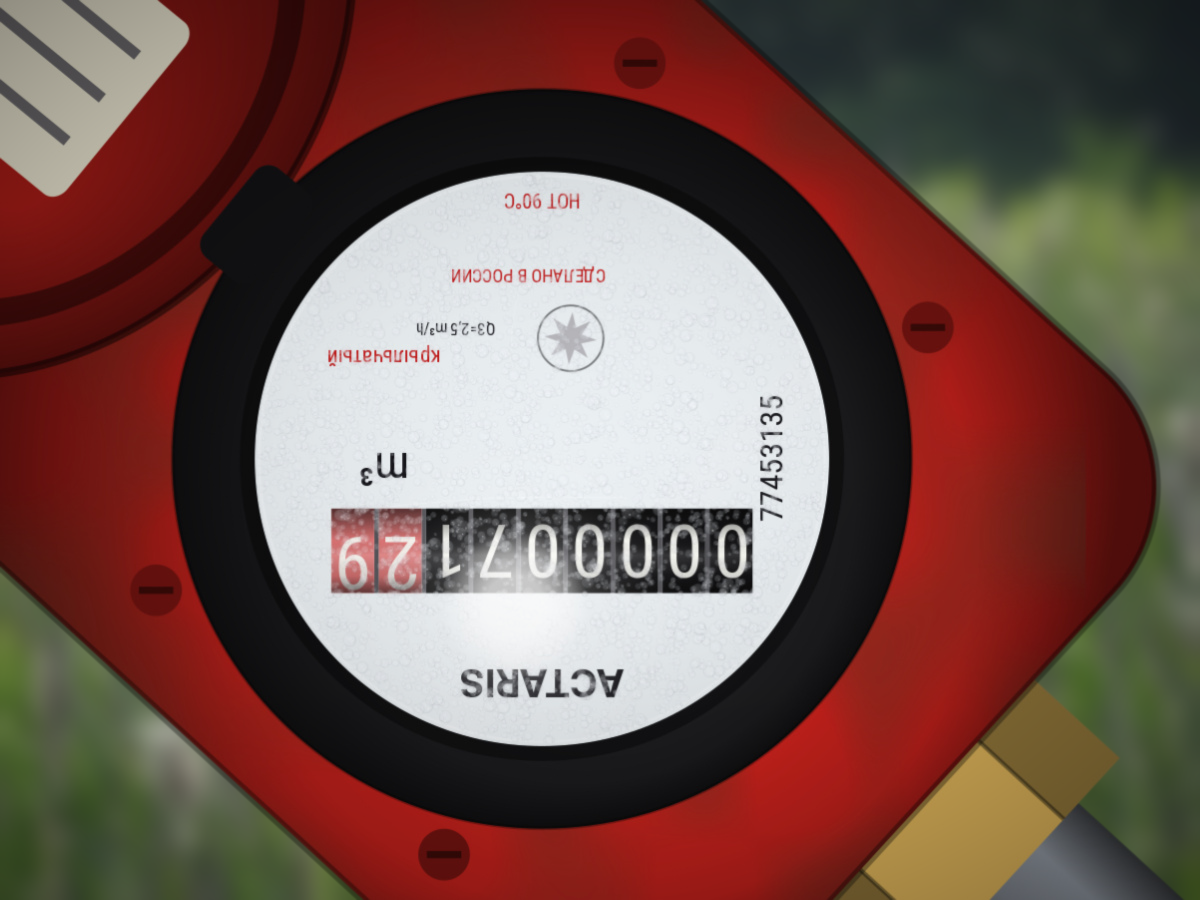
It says 71.29 m³
